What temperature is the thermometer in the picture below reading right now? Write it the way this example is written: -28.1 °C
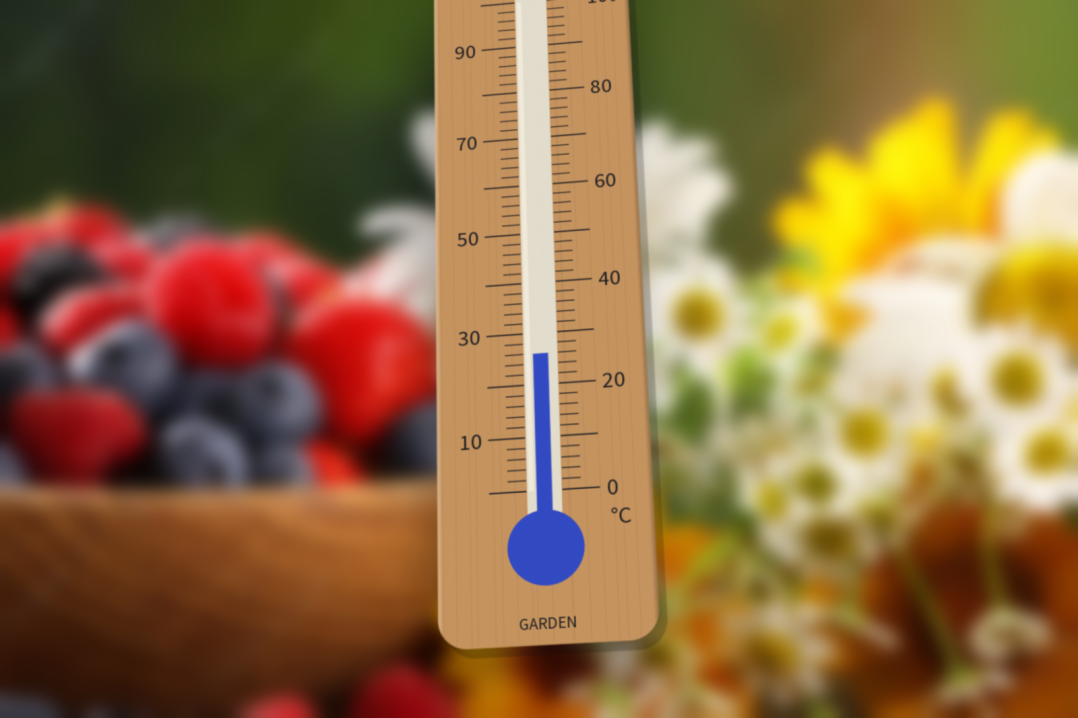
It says 26 °C
